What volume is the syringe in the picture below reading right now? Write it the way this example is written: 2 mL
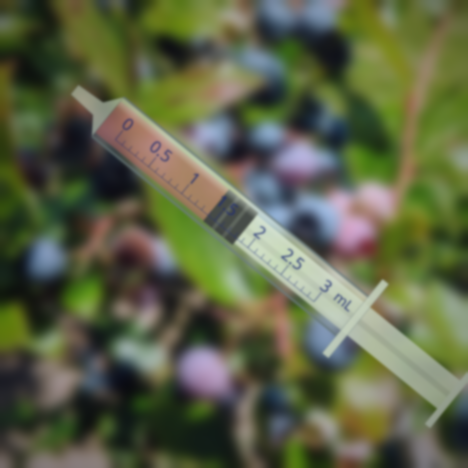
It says 1.4 mL
